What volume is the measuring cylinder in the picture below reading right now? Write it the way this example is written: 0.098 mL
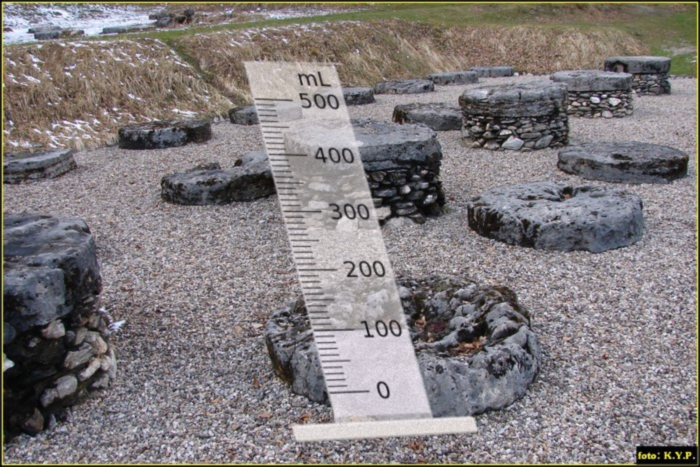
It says 100 mL
